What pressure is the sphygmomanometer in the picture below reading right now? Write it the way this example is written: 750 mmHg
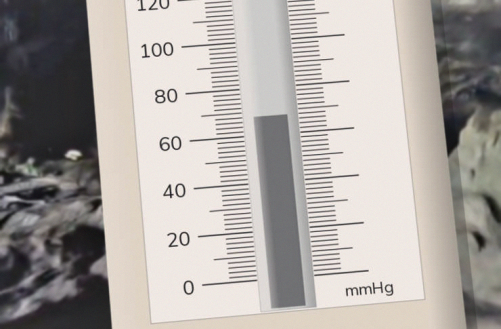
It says 68 mmHg
